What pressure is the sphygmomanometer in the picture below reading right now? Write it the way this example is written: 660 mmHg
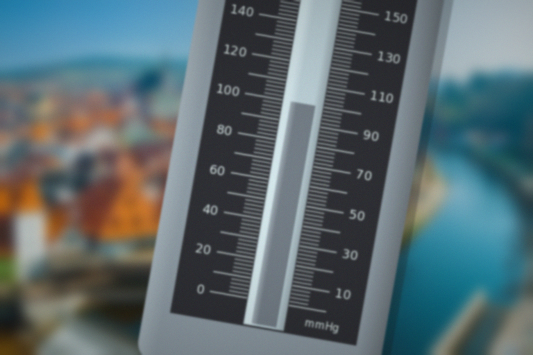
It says 100 mmHg
